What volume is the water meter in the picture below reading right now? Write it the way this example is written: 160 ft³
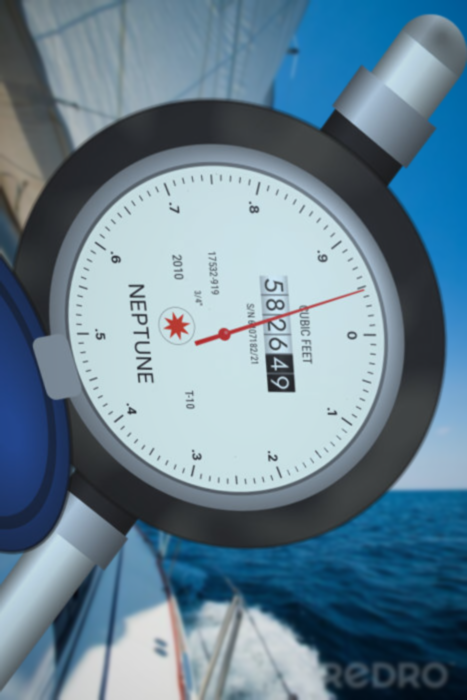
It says 582648.95 ft³
